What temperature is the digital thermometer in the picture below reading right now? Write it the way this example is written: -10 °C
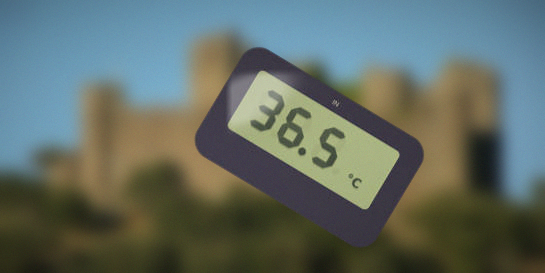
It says 36.5 °C
